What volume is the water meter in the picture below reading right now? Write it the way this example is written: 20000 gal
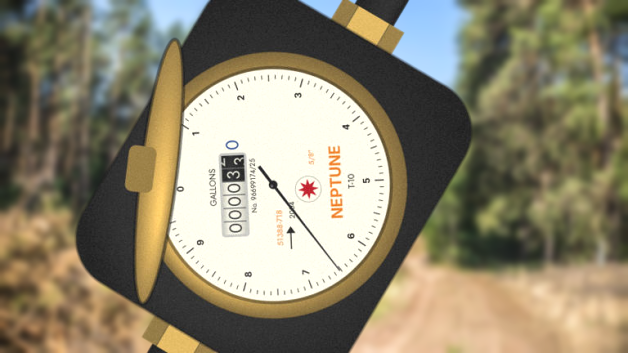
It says 326.5 gal
